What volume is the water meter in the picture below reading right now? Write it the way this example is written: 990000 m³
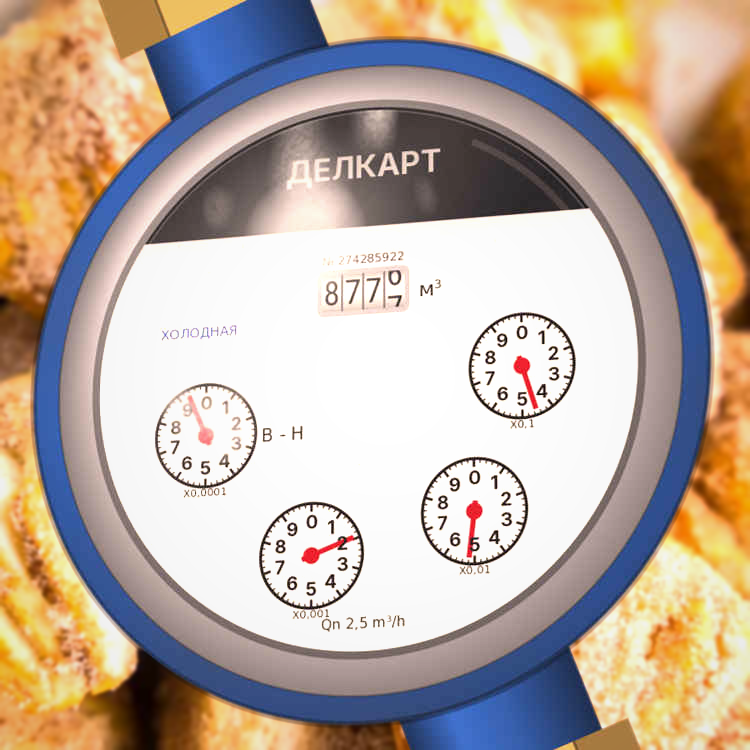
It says 8776.4519 m³
